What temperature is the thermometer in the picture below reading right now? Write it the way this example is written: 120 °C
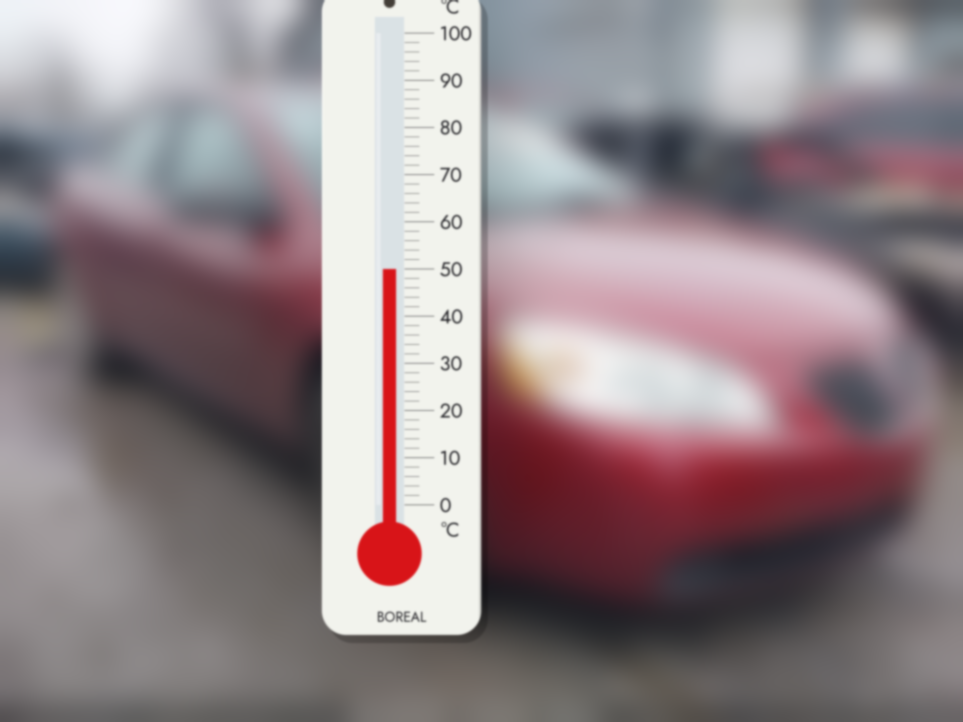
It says 50 °C
